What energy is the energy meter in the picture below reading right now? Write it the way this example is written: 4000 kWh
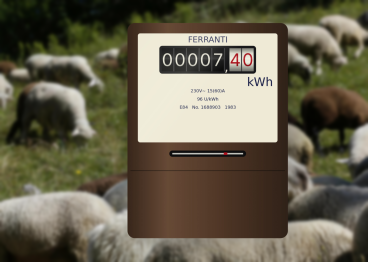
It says 7.40 kWh
